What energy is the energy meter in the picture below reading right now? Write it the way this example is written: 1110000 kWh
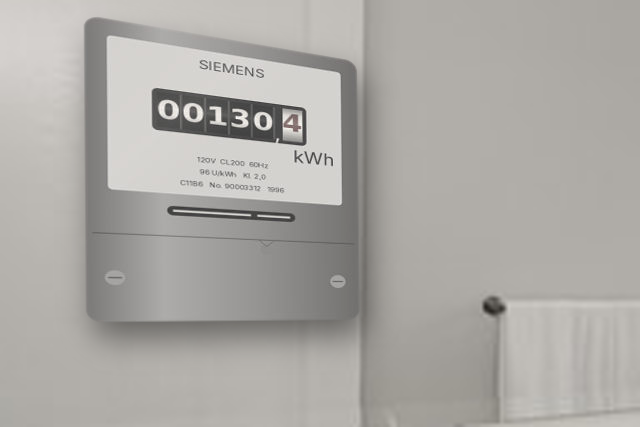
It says 130.4 kWh
